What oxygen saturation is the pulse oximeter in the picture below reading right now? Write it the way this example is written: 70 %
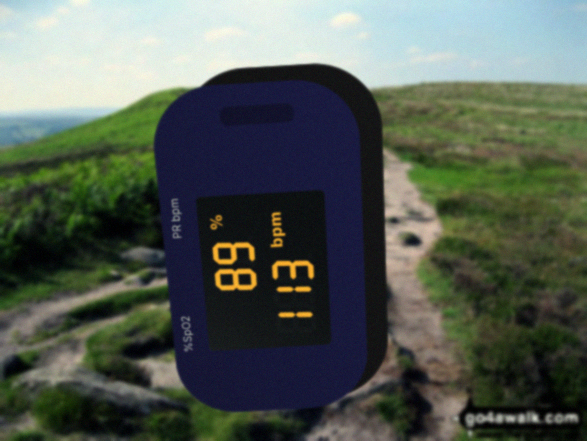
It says 89 %
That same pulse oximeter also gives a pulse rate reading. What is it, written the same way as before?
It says 113 bpm
